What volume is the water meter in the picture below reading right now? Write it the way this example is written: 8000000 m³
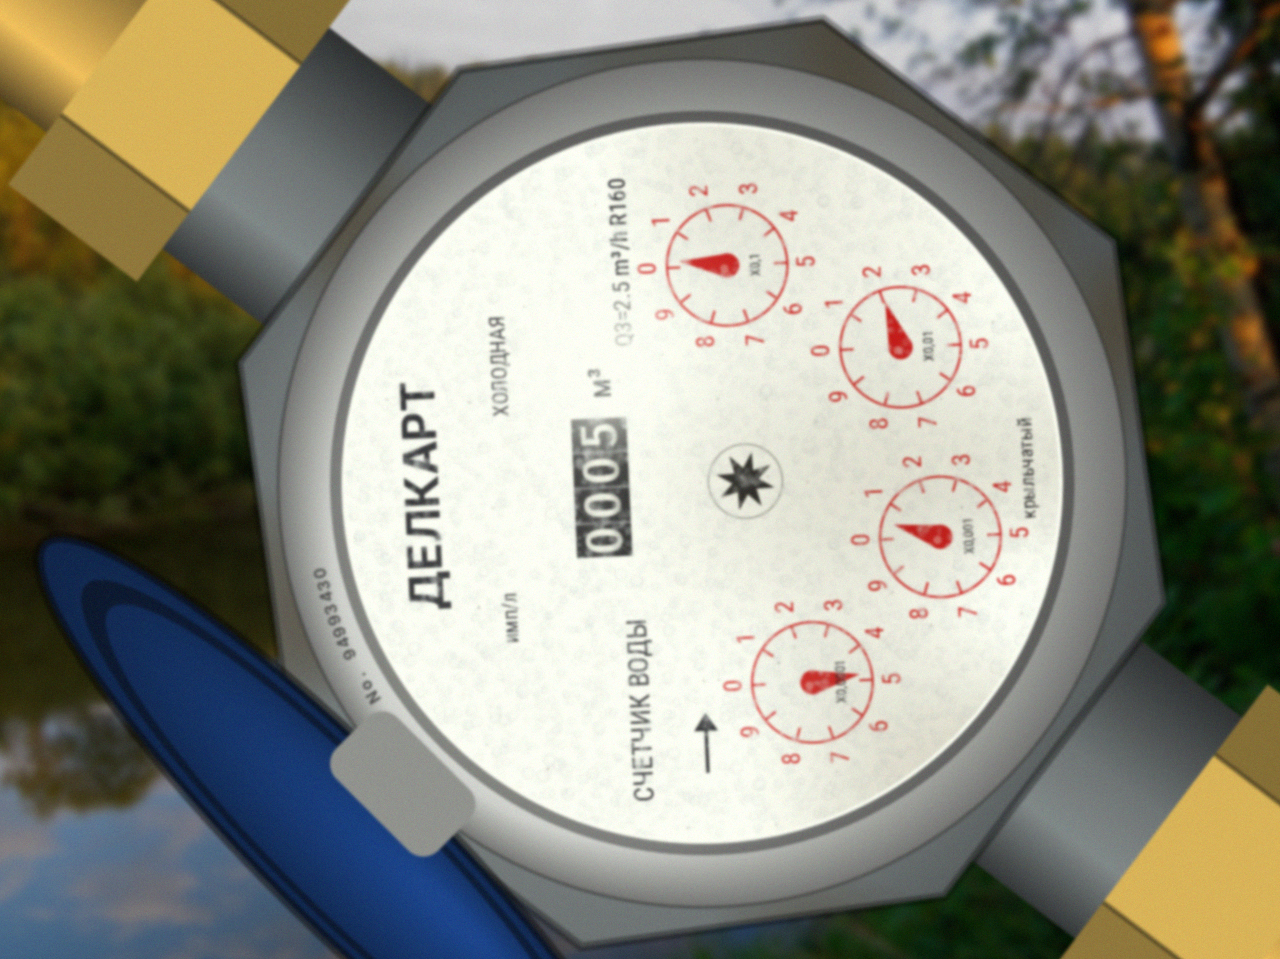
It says 5.0204 m³
